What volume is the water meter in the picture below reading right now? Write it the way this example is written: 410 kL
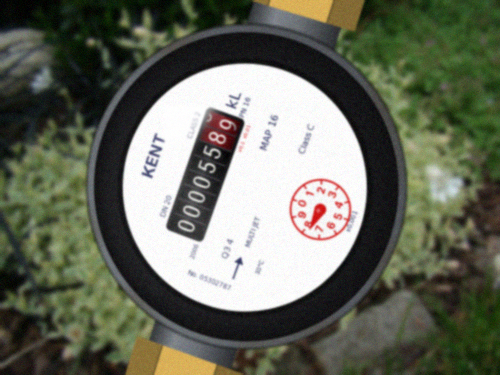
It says 55.887 kL
